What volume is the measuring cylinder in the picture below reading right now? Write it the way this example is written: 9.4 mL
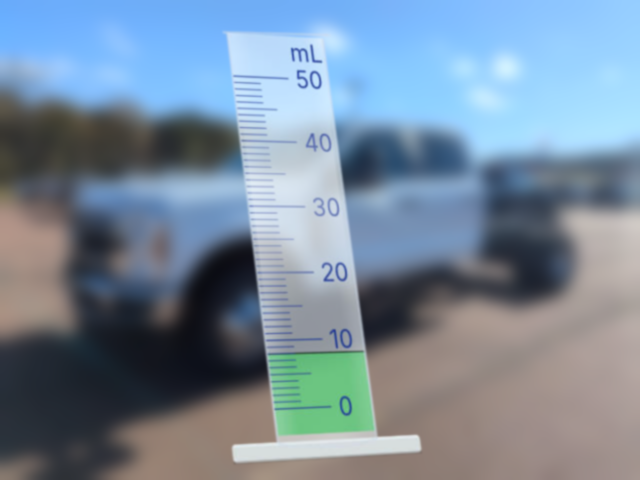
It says 8 mL
